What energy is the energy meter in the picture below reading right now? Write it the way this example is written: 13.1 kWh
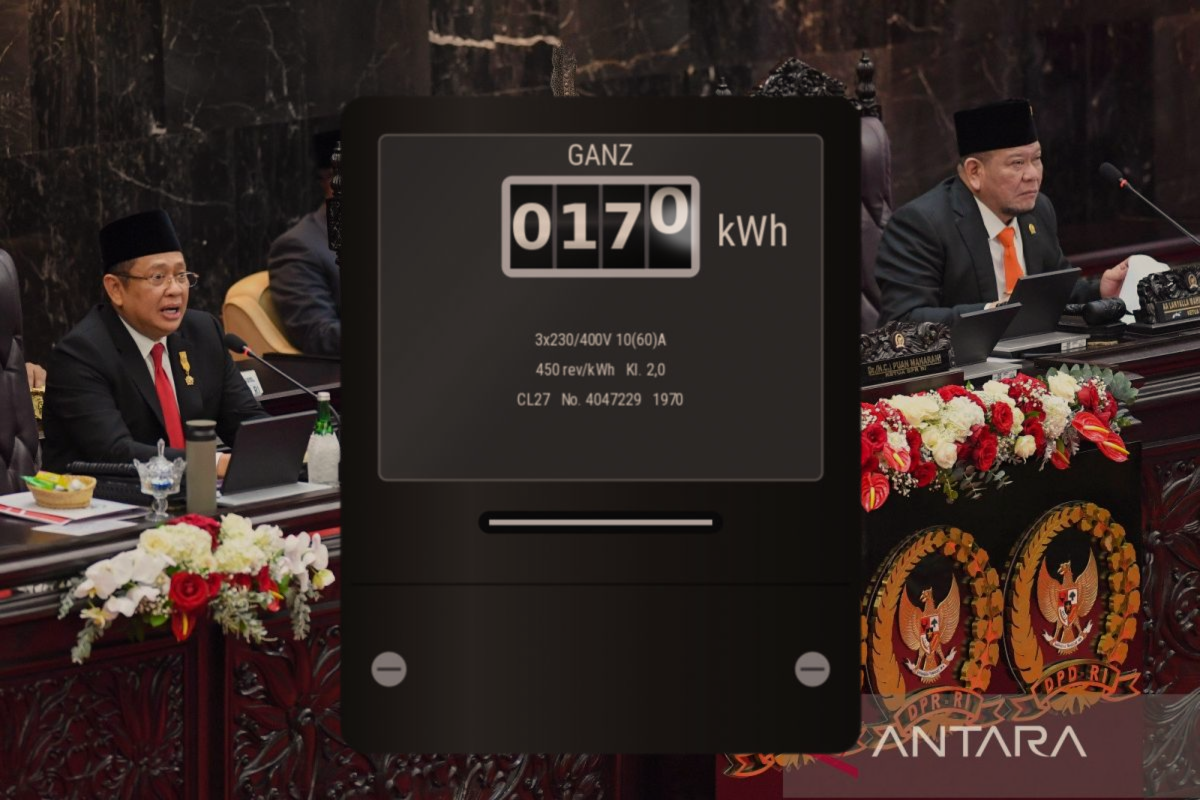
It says 170 kWh
